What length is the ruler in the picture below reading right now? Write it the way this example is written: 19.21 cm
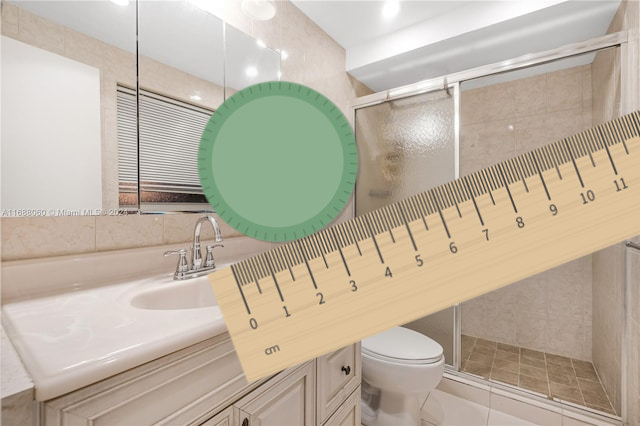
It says 4.5 cm
